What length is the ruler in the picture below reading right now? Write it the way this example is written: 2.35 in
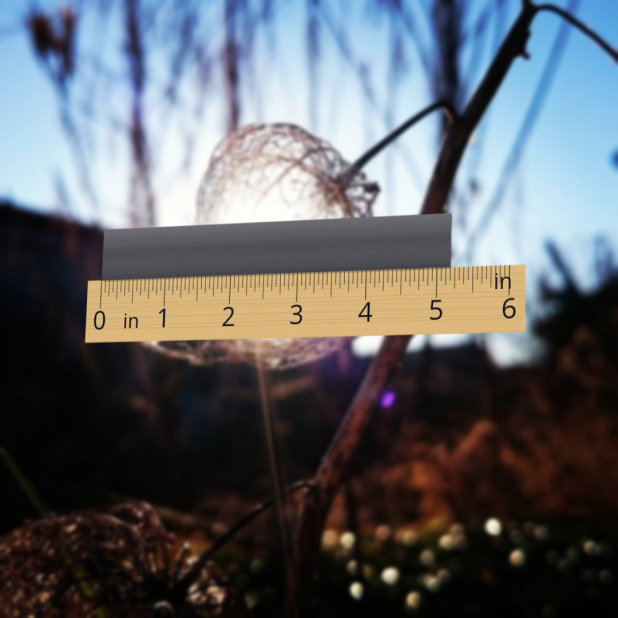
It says 5.1875 in
